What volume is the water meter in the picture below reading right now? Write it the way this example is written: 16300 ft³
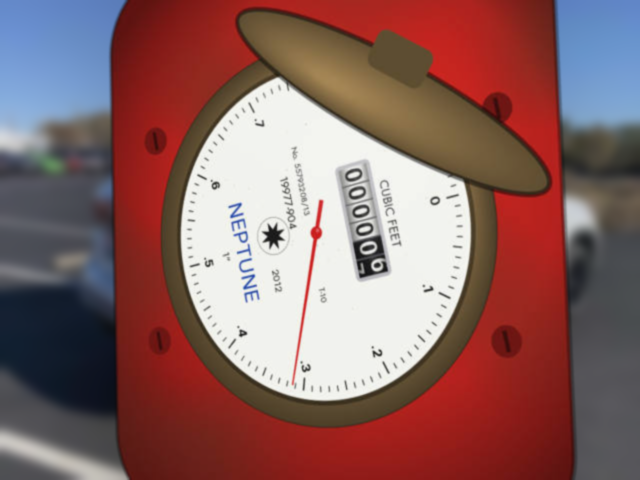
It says 6.31 ft³
